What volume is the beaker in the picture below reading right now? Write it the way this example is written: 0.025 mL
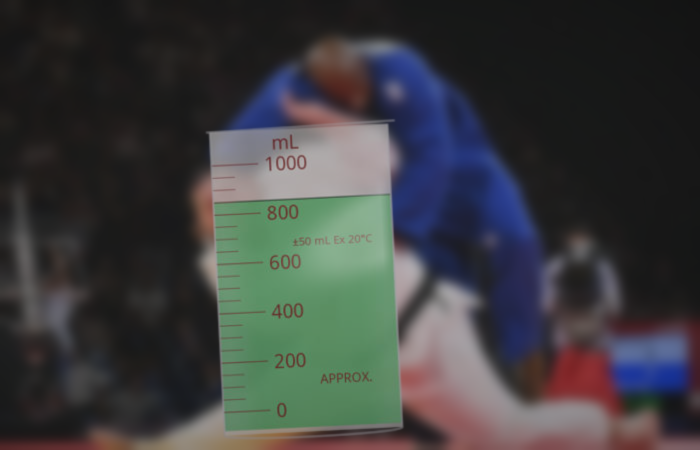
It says 850 mL
